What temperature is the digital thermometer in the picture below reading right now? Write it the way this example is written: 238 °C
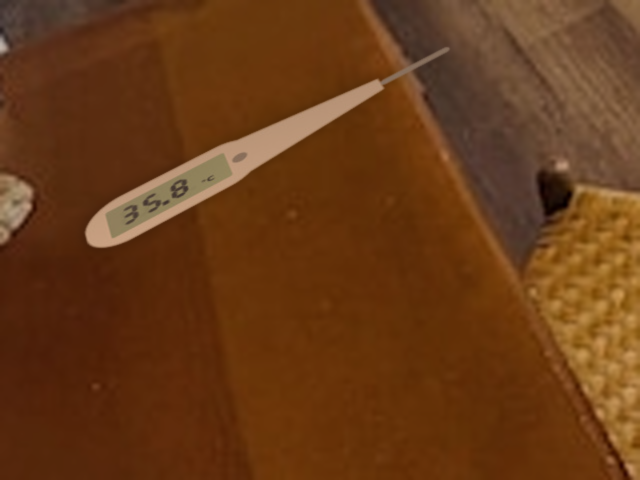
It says 35.8 °C
